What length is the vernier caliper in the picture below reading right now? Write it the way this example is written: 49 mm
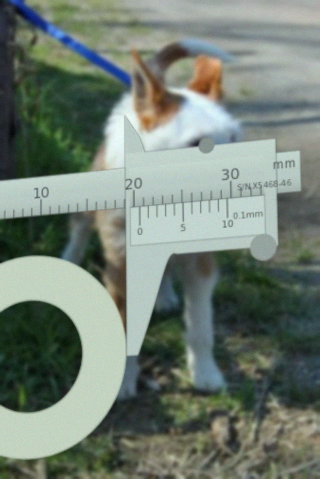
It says 20.6 mm
